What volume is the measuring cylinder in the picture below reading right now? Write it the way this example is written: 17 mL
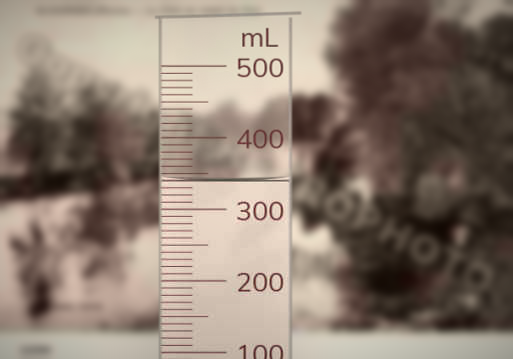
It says 340 mL
